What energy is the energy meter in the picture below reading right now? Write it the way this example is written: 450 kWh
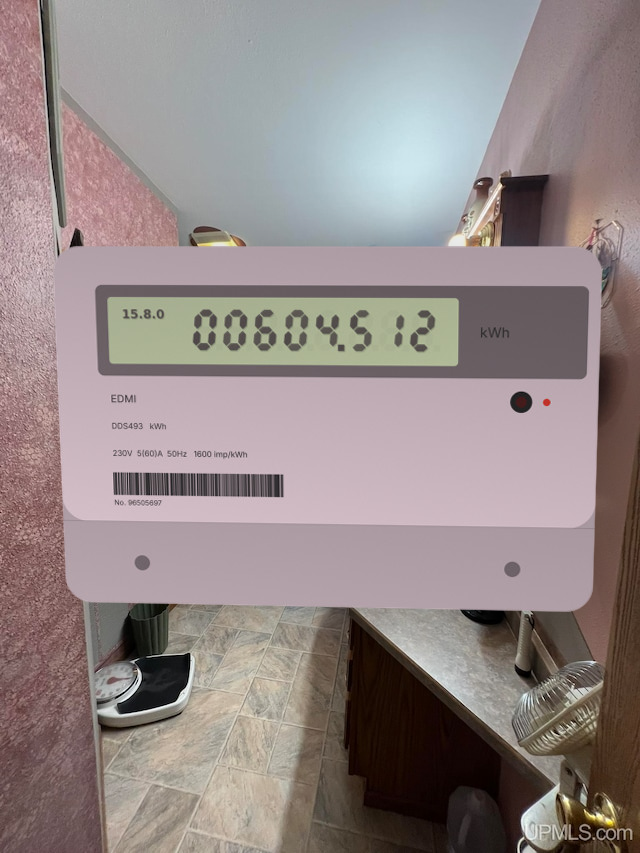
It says 604.512 kWh
